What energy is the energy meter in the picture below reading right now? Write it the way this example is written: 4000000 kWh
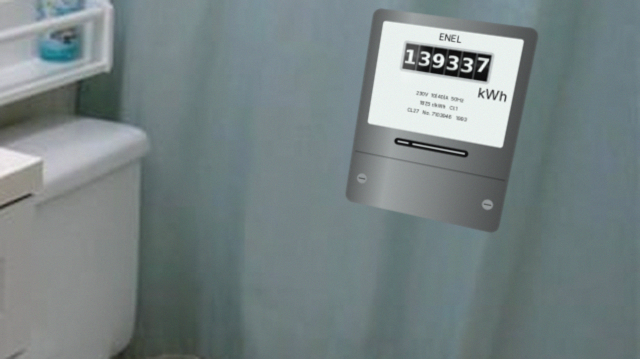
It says 139337 kWh
